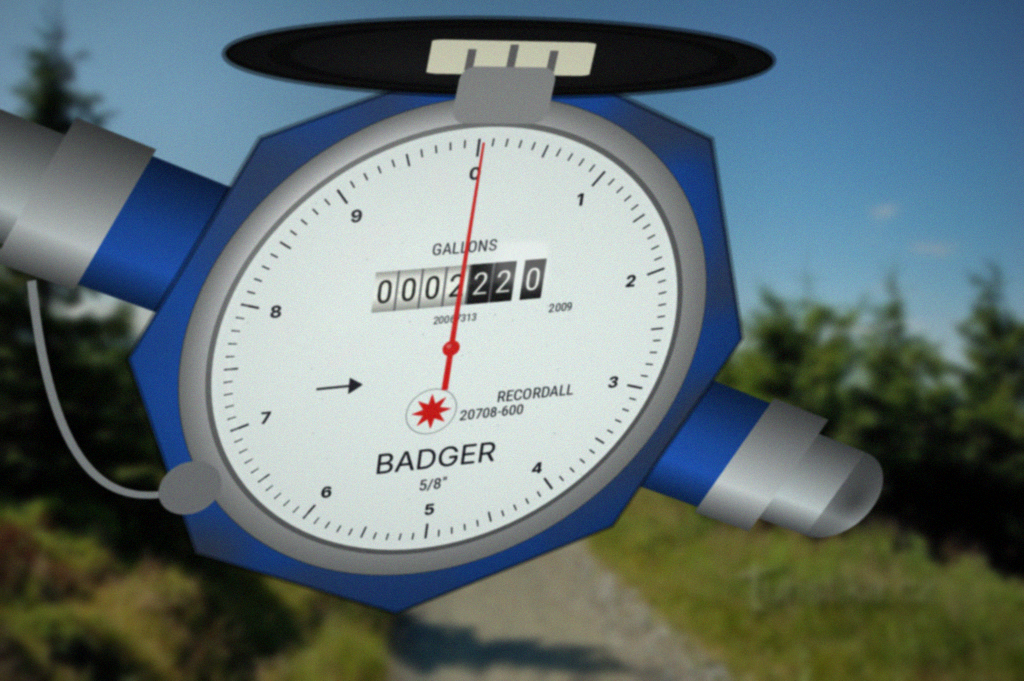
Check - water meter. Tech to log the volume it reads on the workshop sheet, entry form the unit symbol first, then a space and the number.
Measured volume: gal 2220.0
